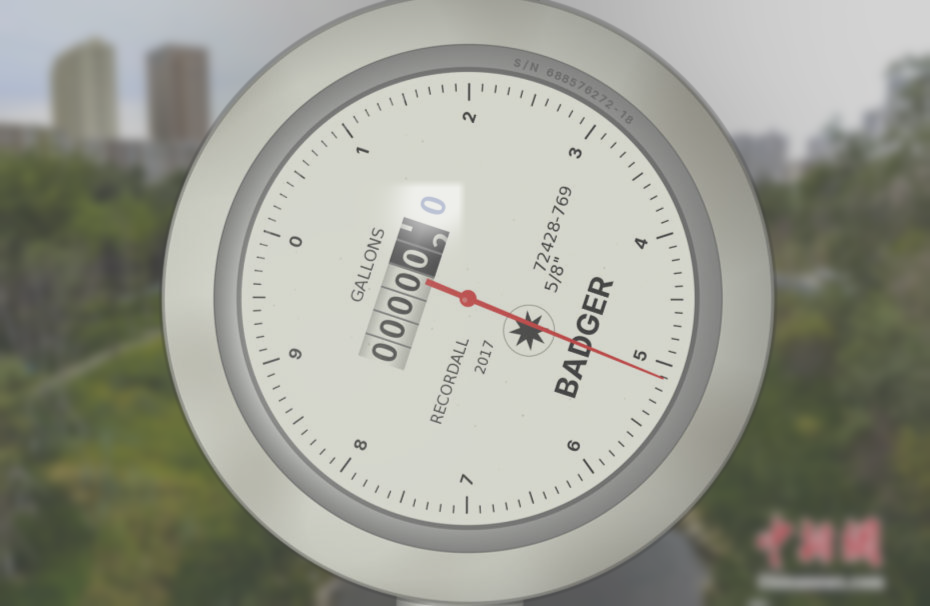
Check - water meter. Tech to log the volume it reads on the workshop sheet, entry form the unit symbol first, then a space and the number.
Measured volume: gal 15.1
